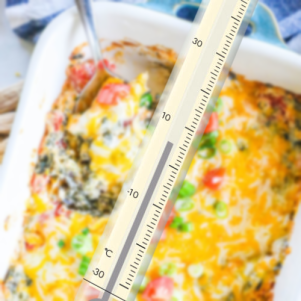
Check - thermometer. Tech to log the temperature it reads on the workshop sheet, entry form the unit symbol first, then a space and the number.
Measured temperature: °C 5
